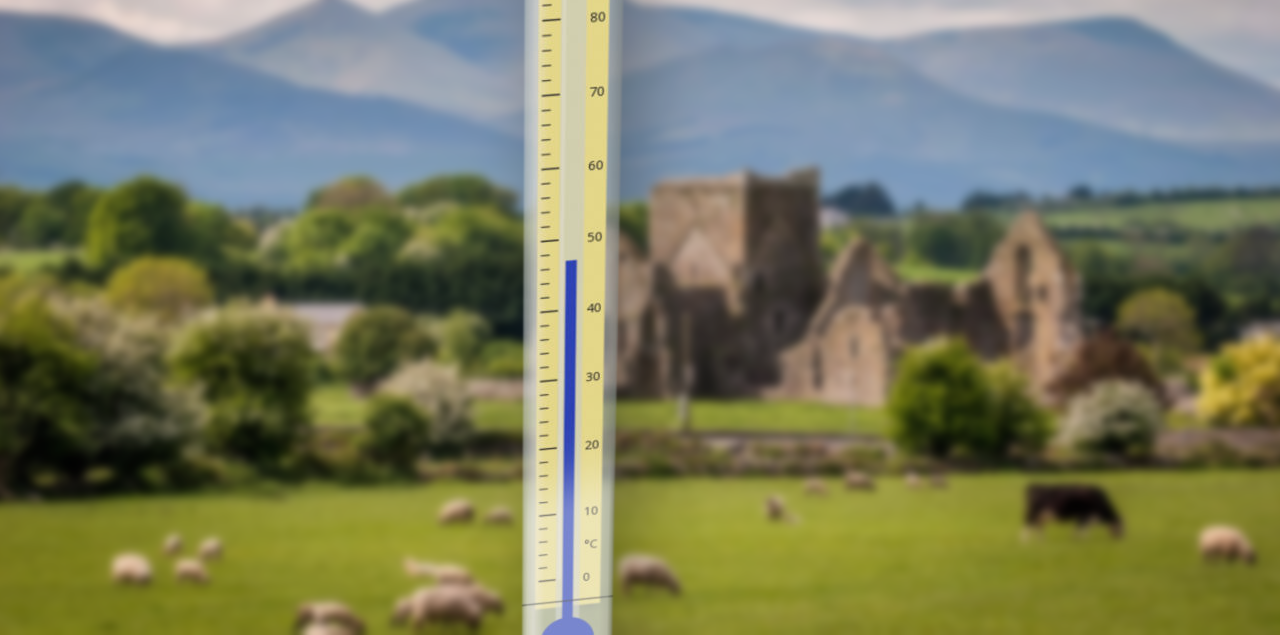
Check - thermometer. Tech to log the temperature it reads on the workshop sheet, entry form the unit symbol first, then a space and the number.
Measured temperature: °C 47
